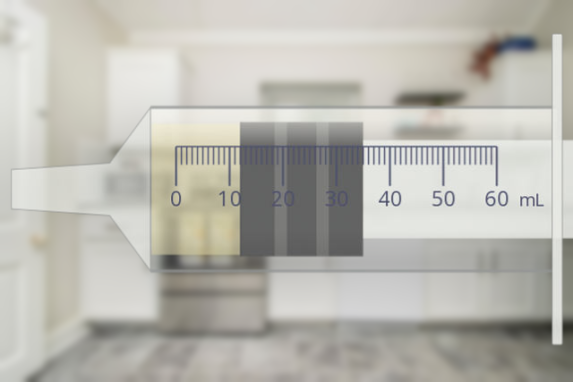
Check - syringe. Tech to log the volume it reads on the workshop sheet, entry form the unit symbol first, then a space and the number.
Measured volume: mL 12
